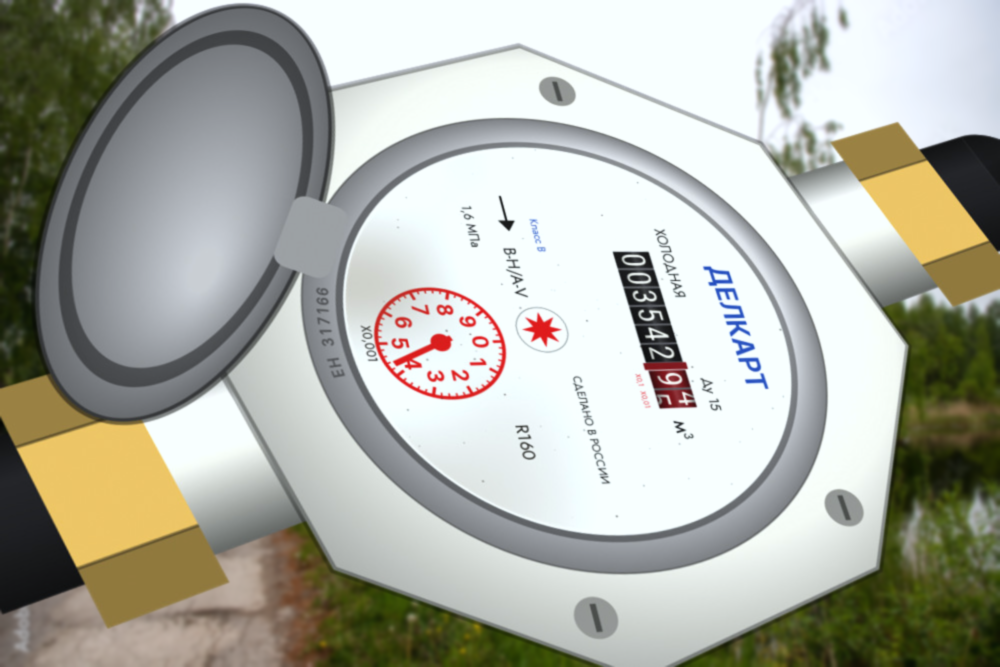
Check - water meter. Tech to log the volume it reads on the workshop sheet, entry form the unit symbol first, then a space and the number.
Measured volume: m³ 3542.944
